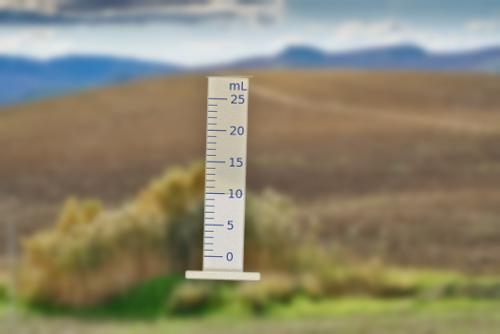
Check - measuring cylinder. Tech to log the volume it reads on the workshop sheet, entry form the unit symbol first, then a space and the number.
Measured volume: mL 10
